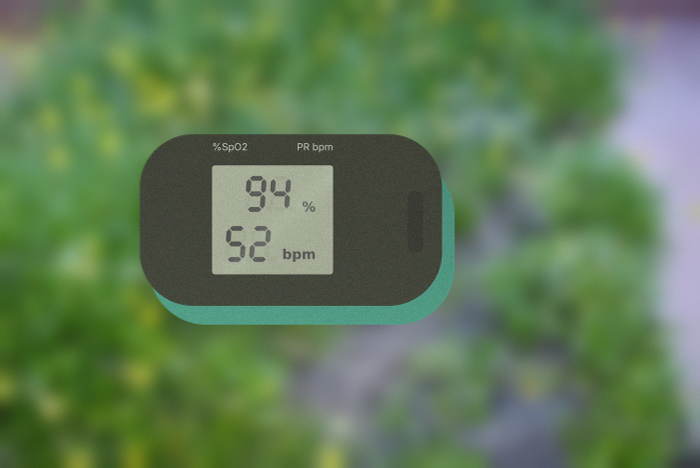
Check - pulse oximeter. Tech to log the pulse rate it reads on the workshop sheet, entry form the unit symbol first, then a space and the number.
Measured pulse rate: bpm 52
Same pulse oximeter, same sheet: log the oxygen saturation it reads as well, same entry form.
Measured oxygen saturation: % 94
